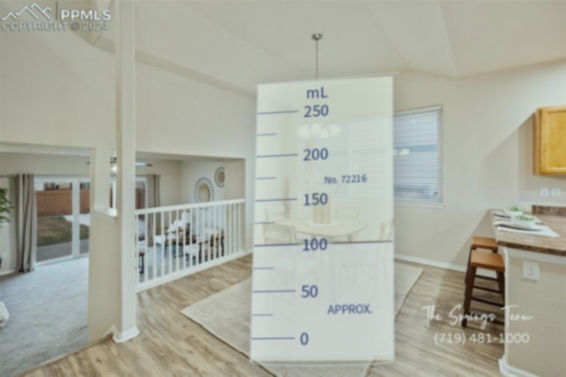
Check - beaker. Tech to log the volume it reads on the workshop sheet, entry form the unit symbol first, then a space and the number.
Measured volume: mL 100
